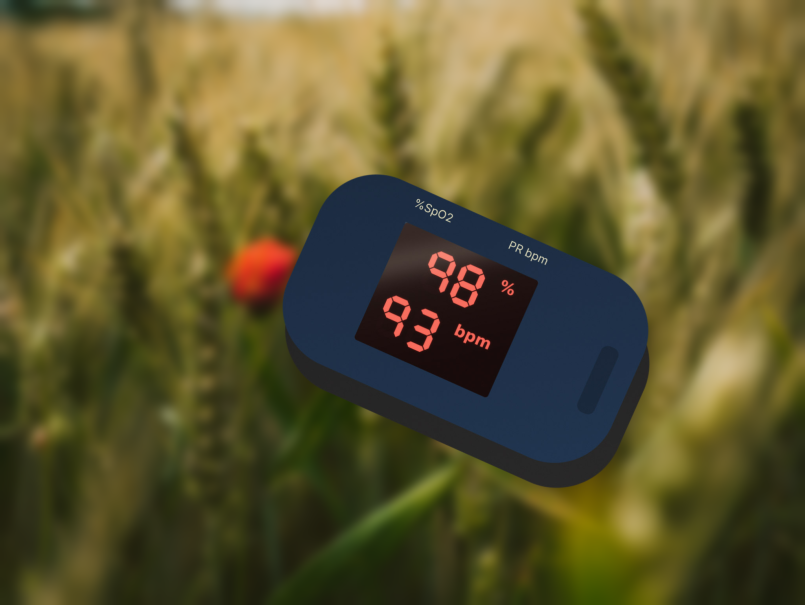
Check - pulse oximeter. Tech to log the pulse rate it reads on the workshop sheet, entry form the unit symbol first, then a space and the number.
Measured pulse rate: bpm 93
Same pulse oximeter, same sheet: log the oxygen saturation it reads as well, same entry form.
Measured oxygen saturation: % 98
